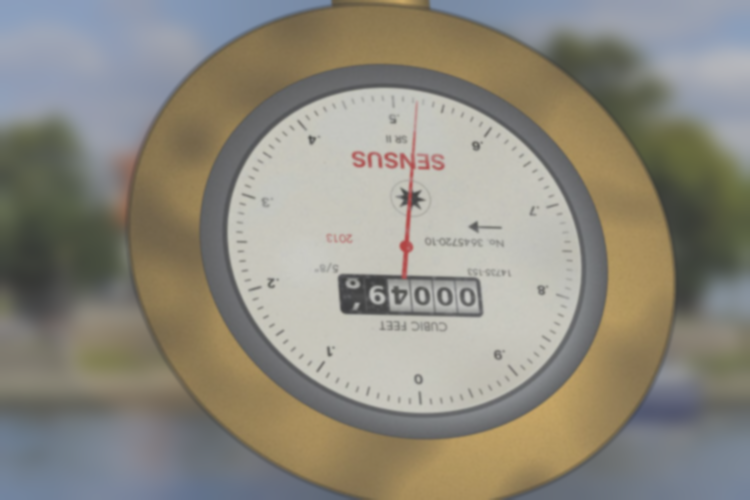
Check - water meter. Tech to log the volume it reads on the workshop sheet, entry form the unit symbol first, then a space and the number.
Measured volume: ft³ 497.52
